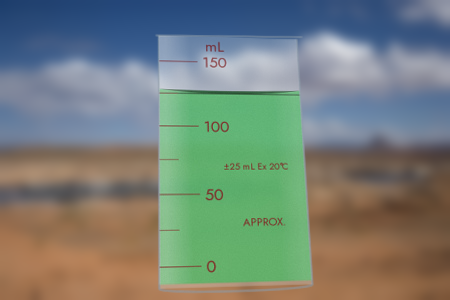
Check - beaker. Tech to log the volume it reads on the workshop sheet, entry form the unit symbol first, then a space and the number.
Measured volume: mL 125
